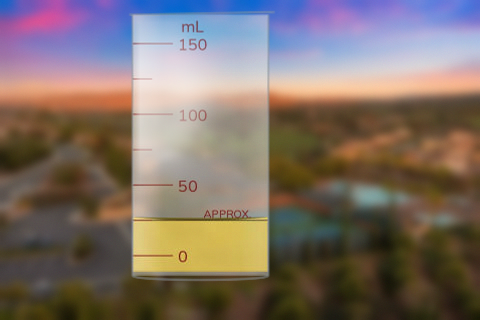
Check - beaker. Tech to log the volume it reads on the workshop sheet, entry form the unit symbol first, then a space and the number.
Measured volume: mL 25
